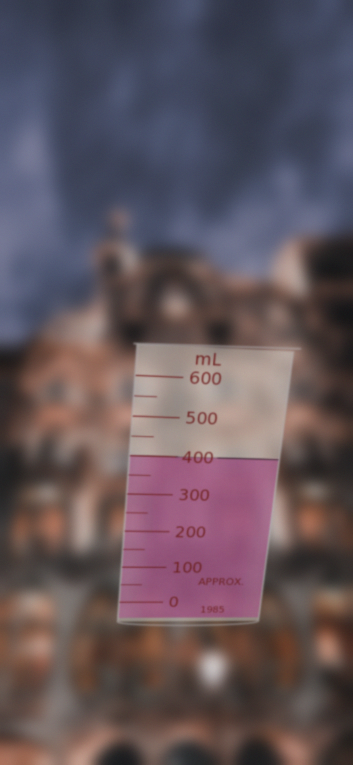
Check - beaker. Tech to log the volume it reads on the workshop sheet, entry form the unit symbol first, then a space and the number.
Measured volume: mL 400
